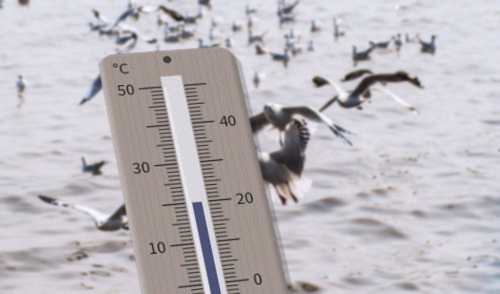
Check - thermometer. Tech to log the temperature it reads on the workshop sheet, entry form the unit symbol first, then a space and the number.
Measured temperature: °C 20
